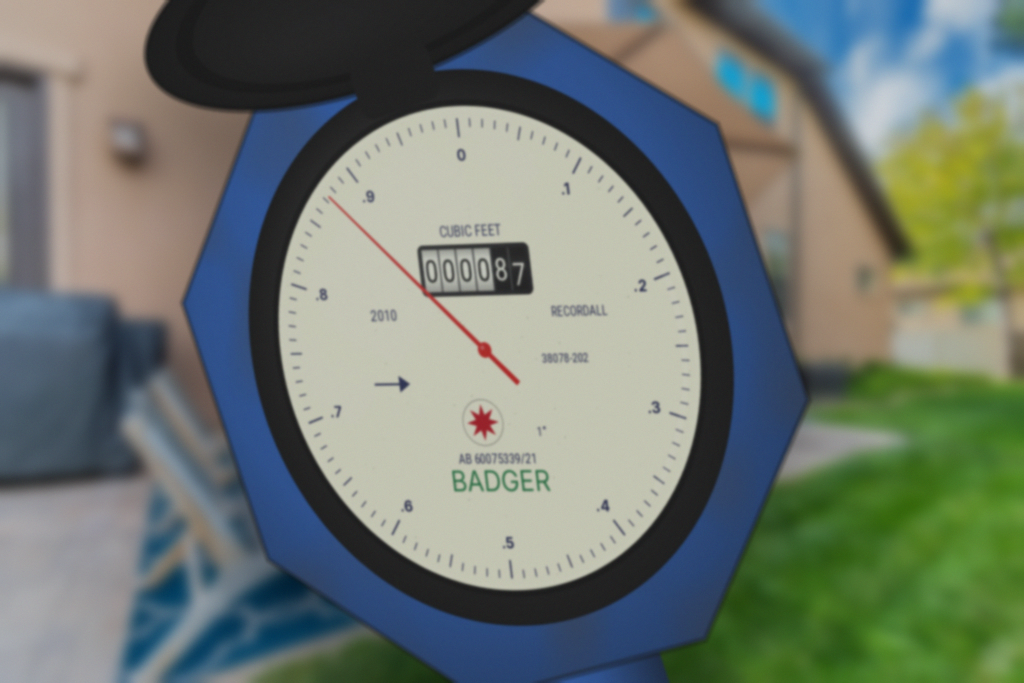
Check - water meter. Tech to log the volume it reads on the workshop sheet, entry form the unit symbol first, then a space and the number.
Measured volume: ft³ 86.87
